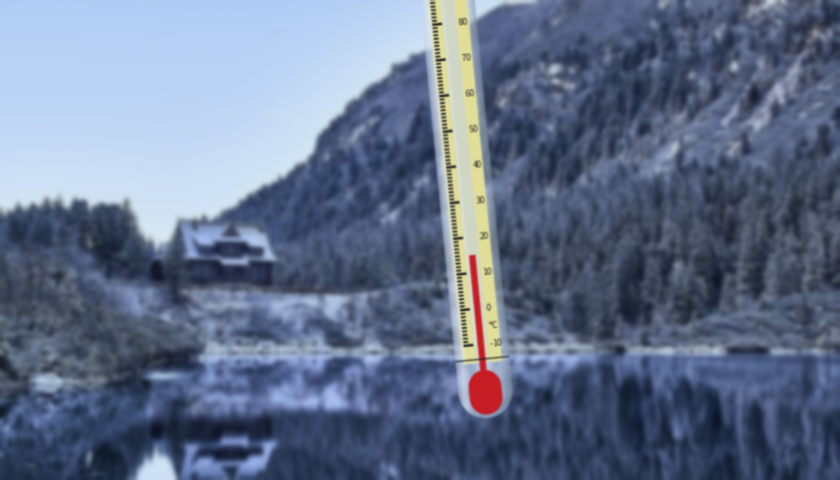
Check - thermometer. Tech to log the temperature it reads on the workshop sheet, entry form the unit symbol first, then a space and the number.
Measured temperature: °C 15
